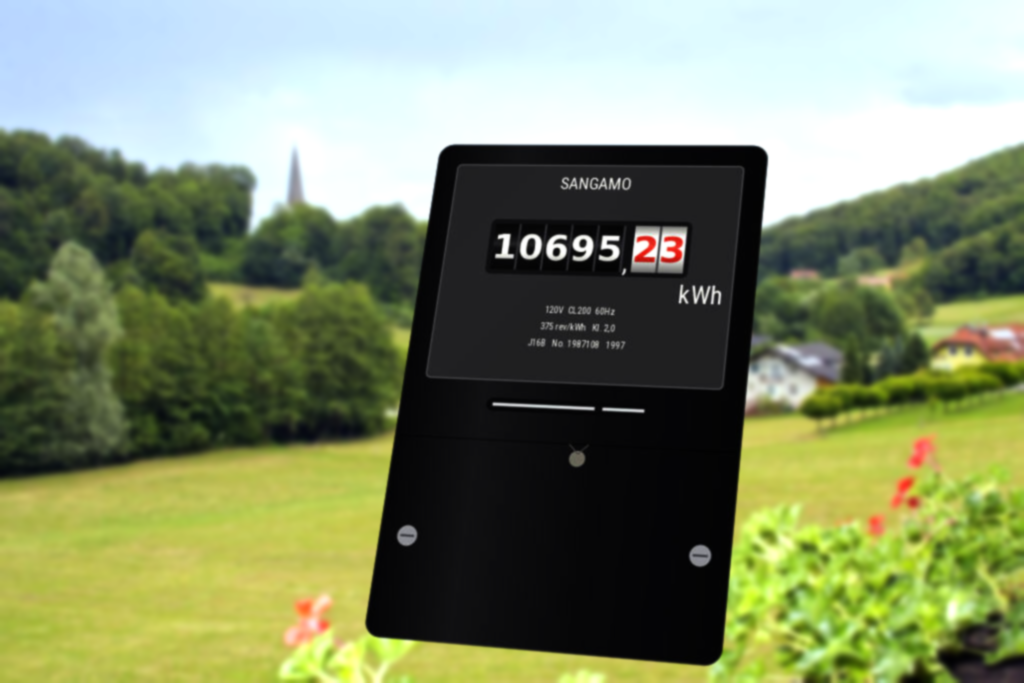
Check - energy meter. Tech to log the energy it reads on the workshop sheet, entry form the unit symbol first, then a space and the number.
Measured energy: kWh 10695.23
